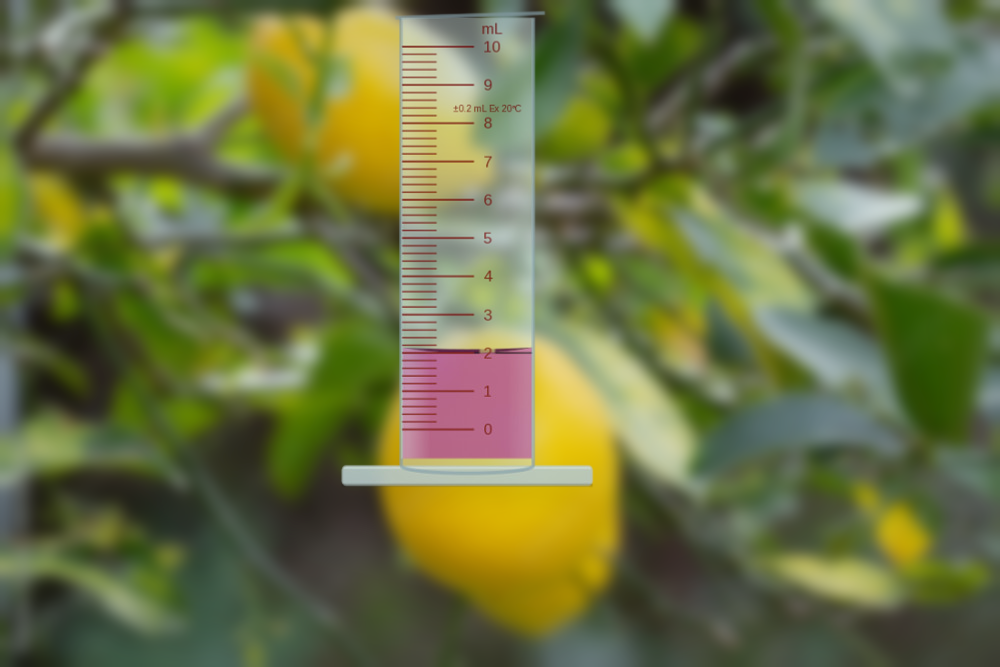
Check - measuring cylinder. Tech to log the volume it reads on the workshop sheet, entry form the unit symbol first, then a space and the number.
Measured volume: mL 2
